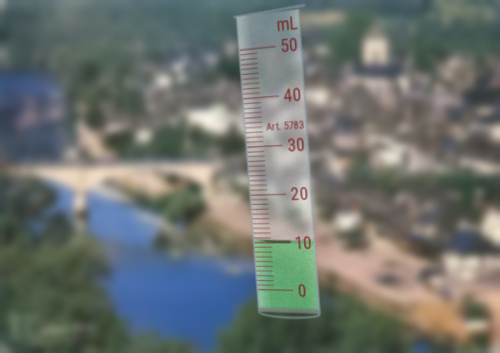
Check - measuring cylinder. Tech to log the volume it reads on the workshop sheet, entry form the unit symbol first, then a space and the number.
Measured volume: mL 10
